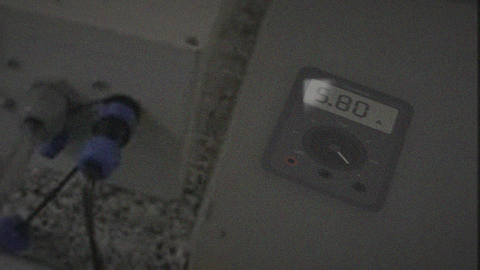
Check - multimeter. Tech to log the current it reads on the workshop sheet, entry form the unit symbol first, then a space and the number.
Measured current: A 5.80
